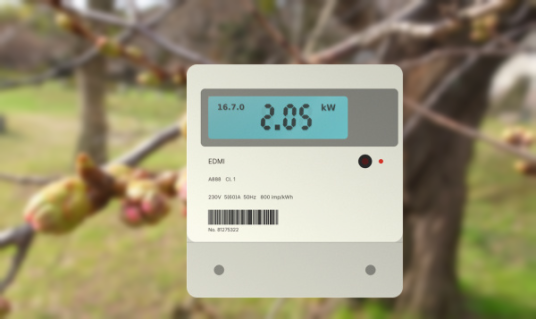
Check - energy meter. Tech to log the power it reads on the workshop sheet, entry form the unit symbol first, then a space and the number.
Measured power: kW 2.05
